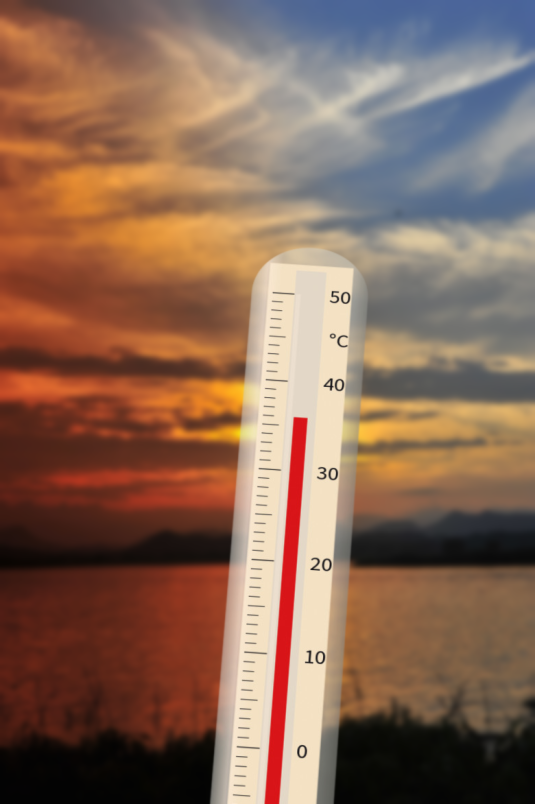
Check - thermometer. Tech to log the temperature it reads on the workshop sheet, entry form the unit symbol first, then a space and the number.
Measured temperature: °C 36
